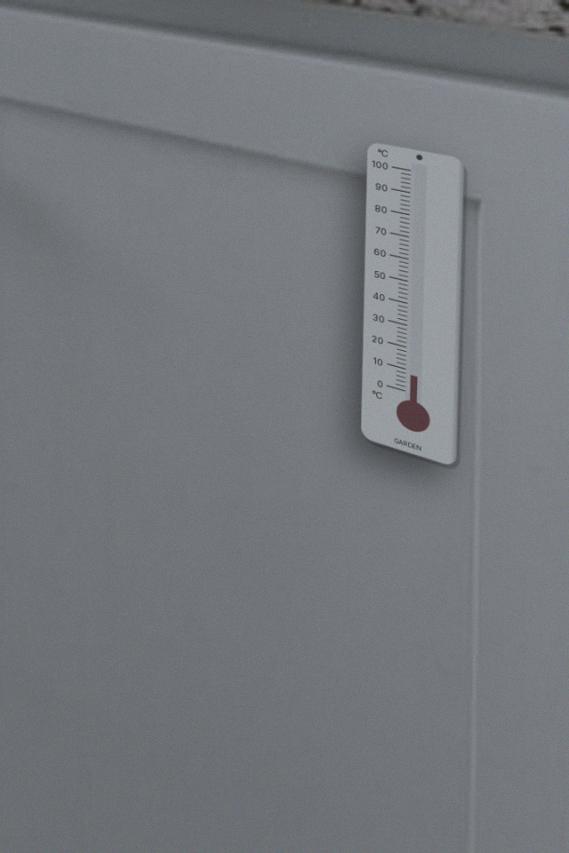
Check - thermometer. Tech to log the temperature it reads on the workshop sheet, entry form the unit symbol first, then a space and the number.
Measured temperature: °C 8
